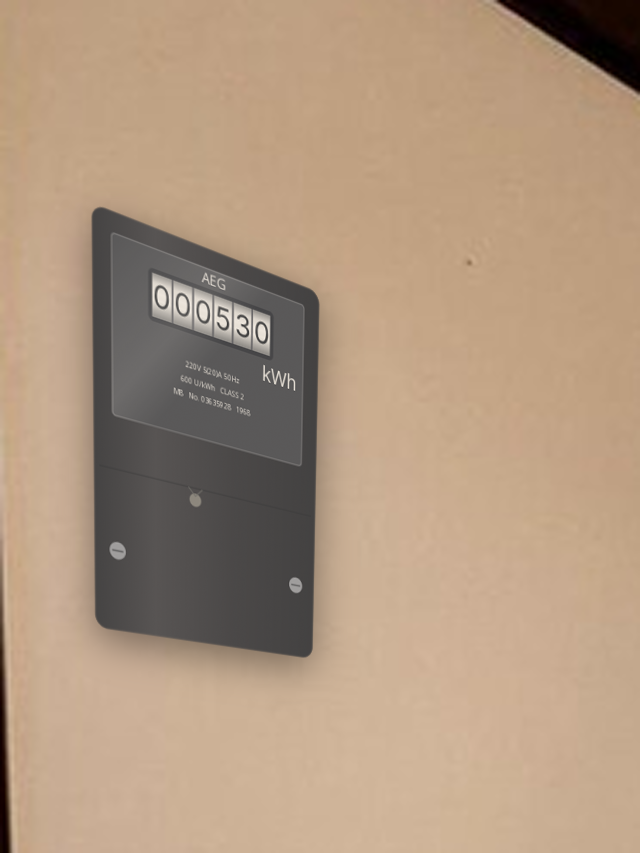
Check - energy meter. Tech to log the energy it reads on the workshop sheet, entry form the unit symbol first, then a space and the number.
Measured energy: kWh 530
